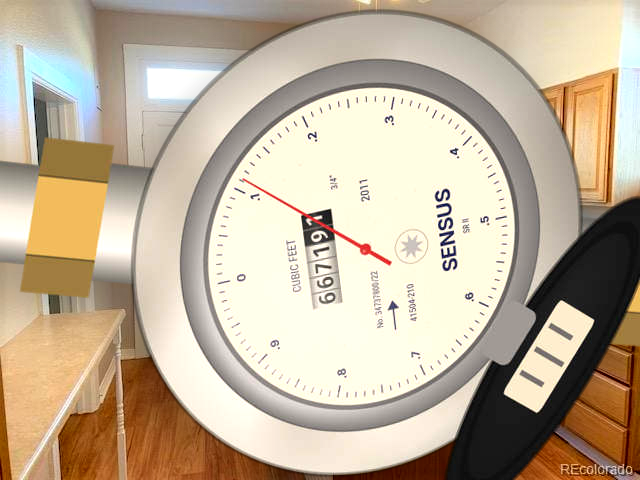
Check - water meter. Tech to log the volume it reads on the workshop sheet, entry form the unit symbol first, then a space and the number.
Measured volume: ft³ 667191.11
